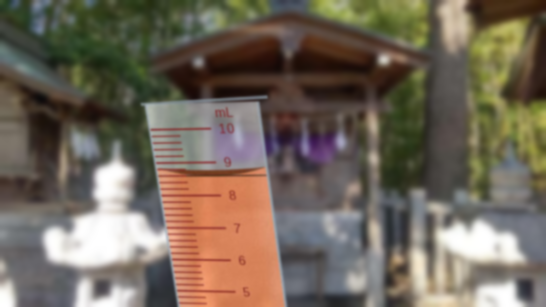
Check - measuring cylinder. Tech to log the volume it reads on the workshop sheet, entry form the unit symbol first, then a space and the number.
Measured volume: mL 8.6
